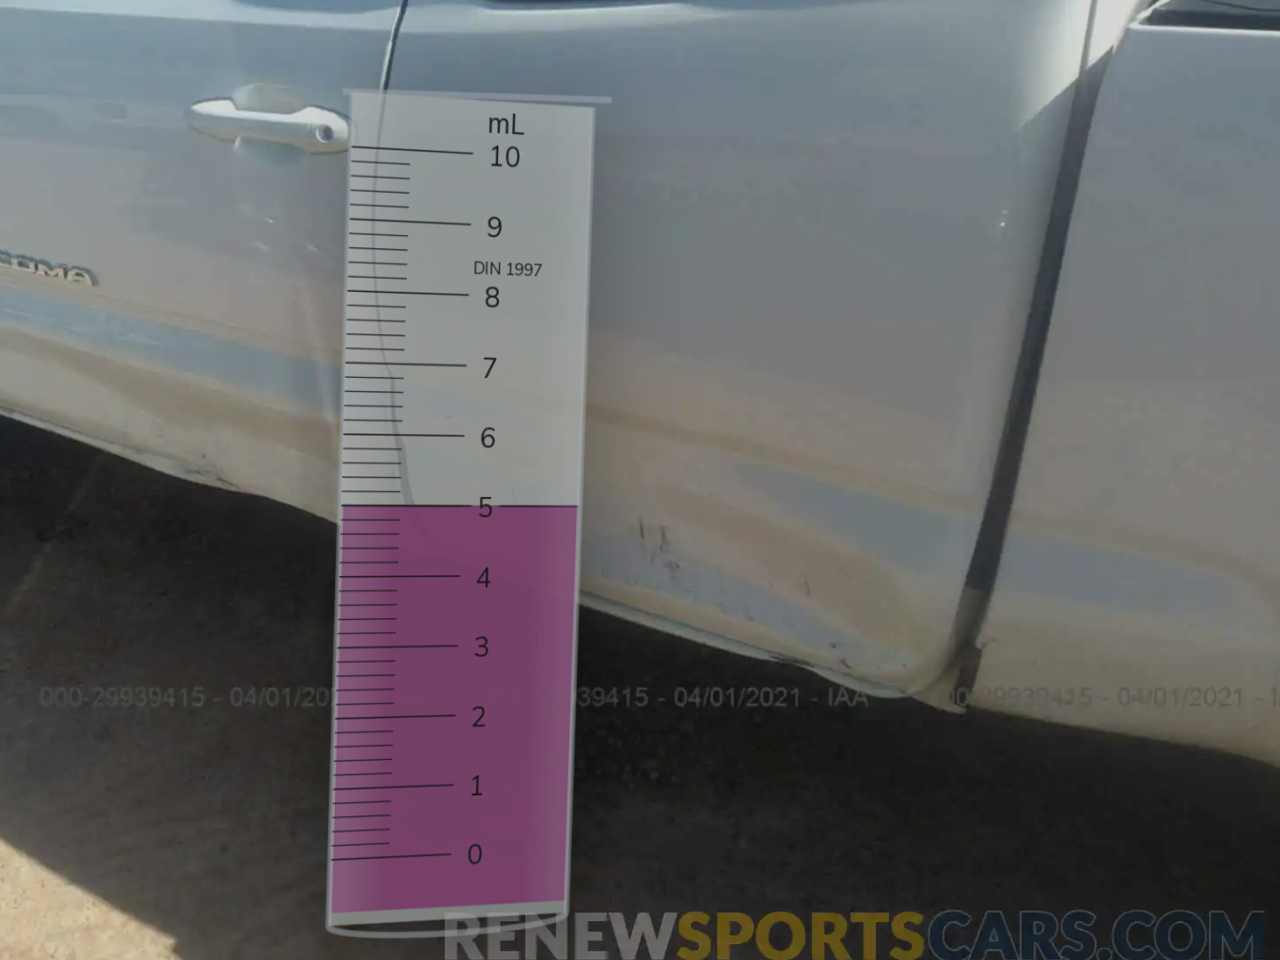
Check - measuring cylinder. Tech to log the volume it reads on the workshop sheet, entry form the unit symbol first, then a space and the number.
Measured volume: mL 5
